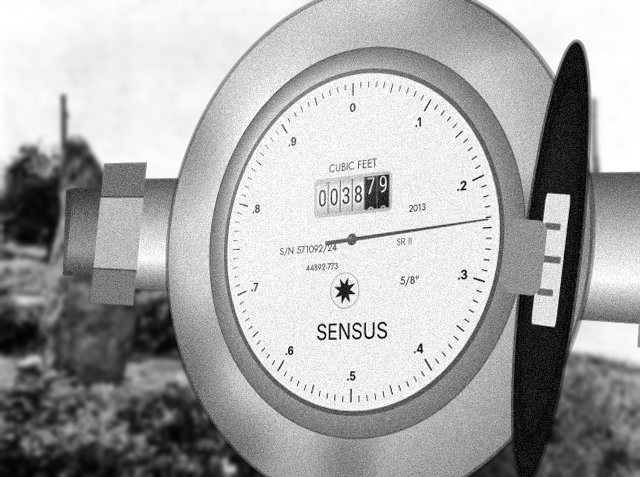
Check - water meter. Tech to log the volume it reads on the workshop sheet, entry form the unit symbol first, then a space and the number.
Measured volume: ft³ 3879.24
